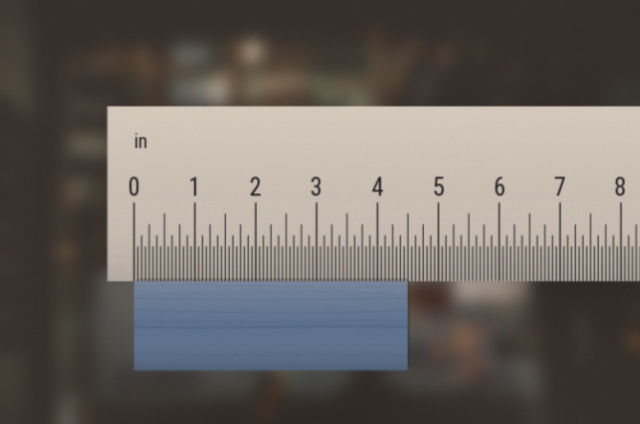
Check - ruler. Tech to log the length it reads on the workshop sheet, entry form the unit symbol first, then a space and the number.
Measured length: in 4.5
